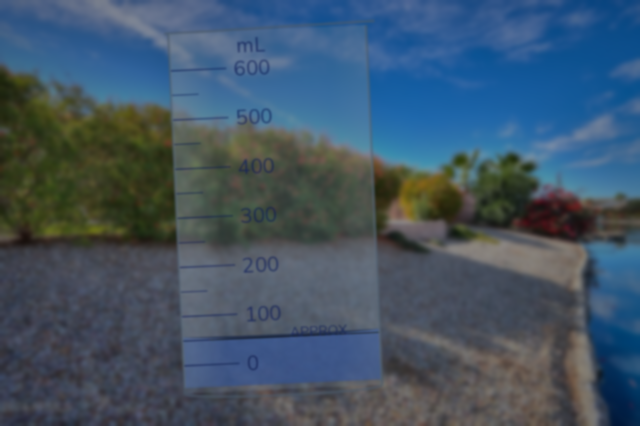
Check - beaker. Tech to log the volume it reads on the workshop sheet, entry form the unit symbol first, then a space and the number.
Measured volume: mL 50
